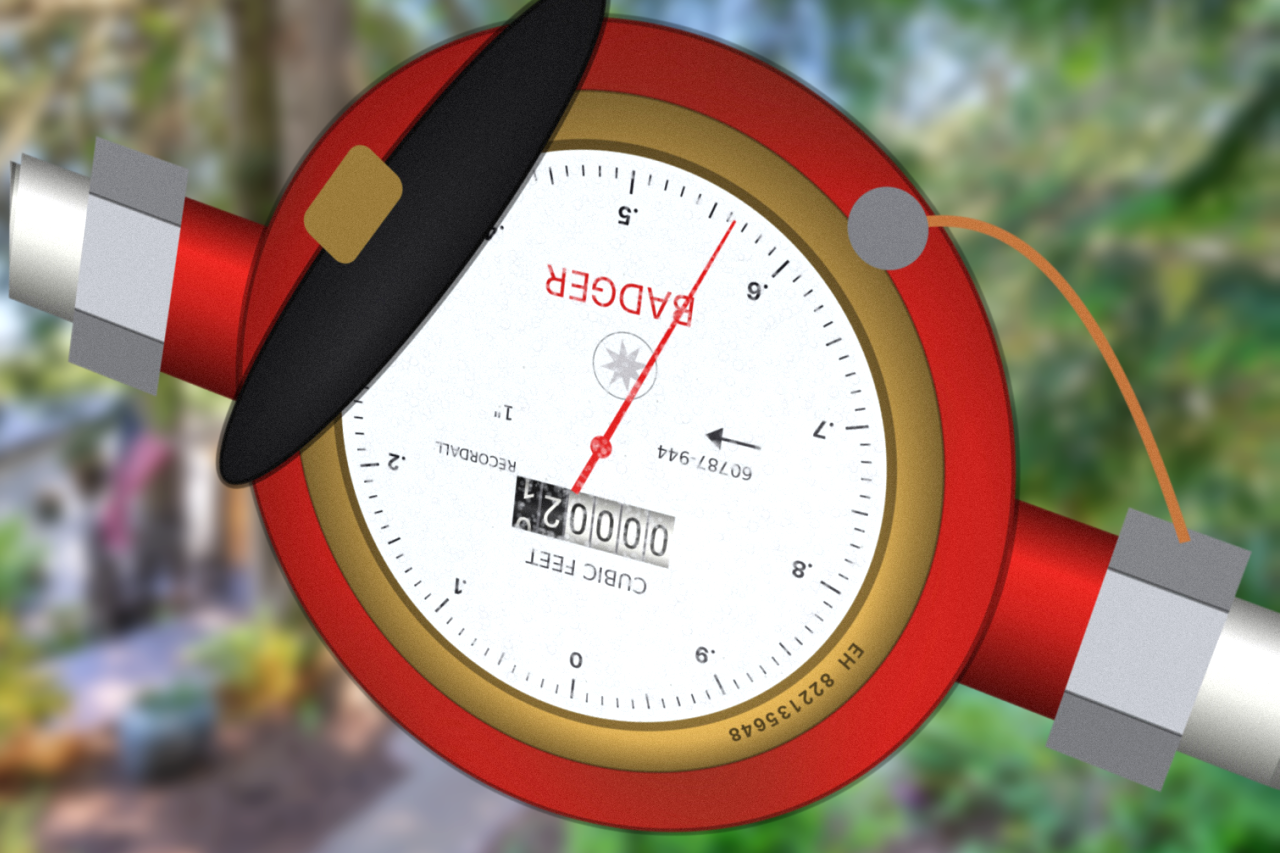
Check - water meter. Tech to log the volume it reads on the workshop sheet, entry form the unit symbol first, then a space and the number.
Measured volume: ft³ 20.56
